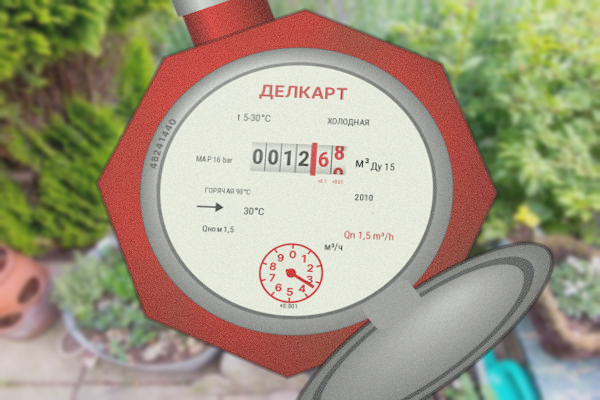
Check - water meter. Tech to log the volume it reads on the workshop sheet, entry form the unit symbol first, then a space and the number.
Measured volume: m³ 12.683
